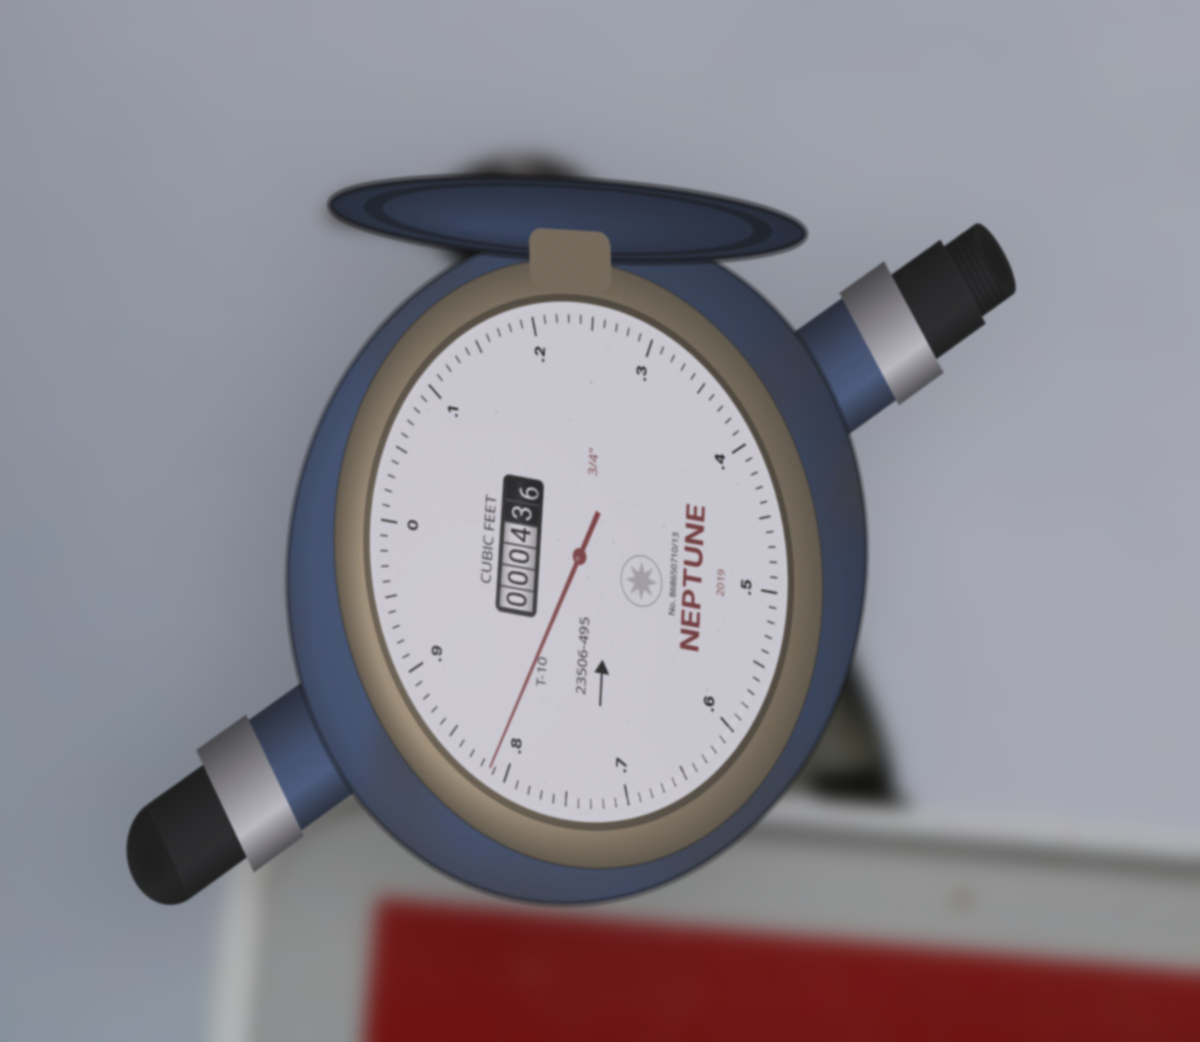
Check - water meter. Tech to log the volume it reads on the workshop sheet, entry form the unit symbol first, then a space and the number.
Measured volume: ft³ 435.81
